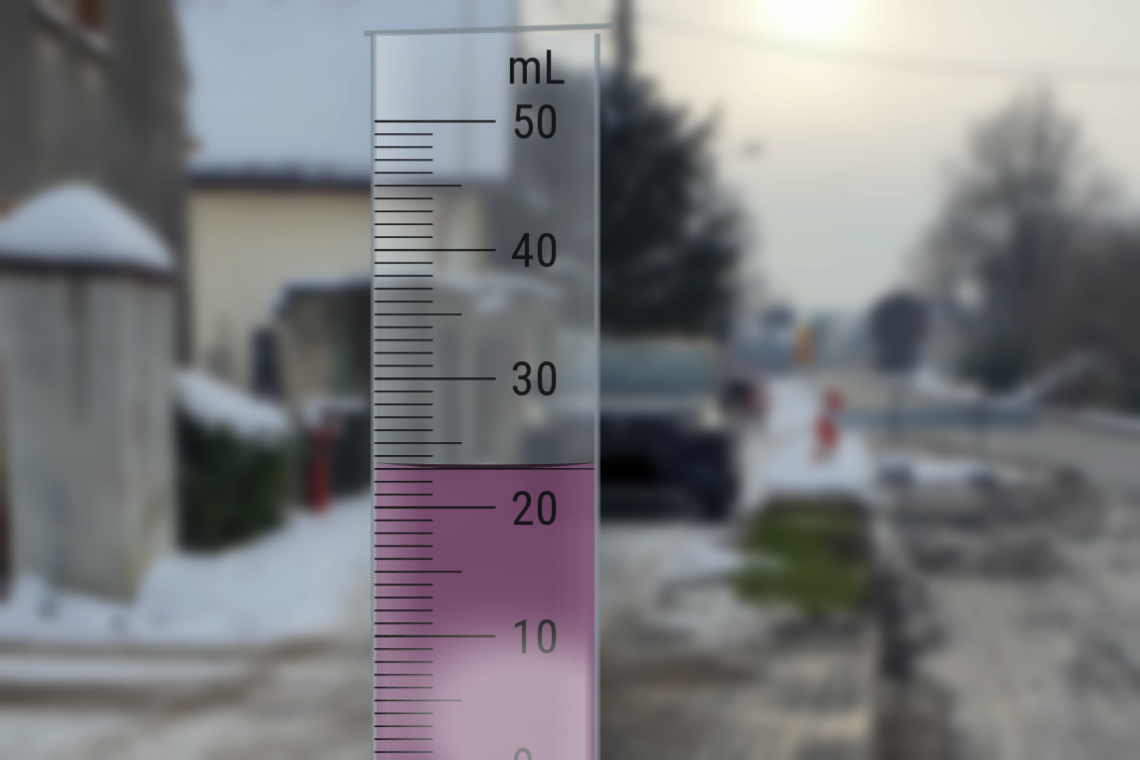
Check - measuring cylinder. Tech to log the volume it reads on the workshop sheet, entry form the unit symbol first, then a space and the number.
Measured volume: mL 23
